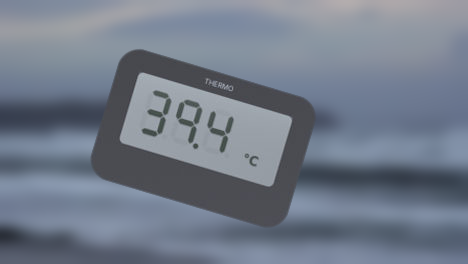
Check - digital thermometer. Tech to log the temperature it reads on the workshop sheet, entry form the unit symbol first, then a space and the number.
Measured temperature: °C 39.4
